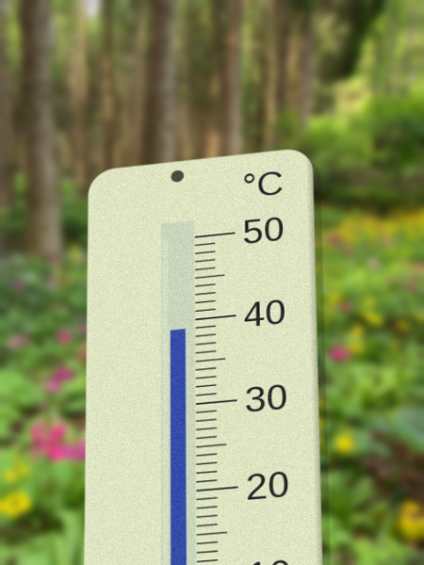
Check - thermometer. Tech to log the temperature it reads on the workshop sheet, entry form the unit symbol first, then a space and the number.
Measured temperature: °C 39
